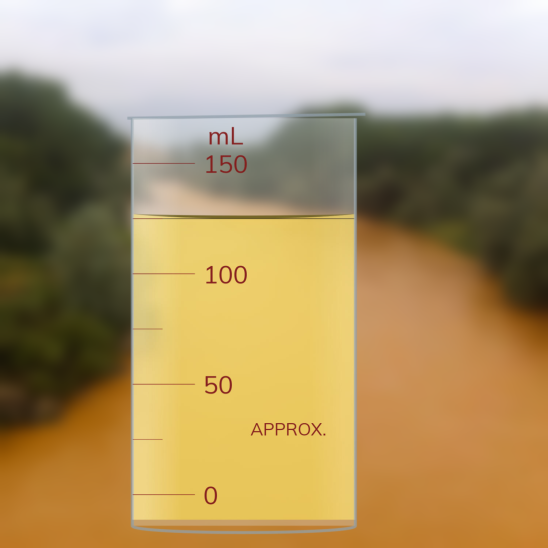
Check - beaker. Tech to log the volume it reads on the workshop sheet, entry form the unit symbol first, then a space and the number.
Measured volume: mL 125
